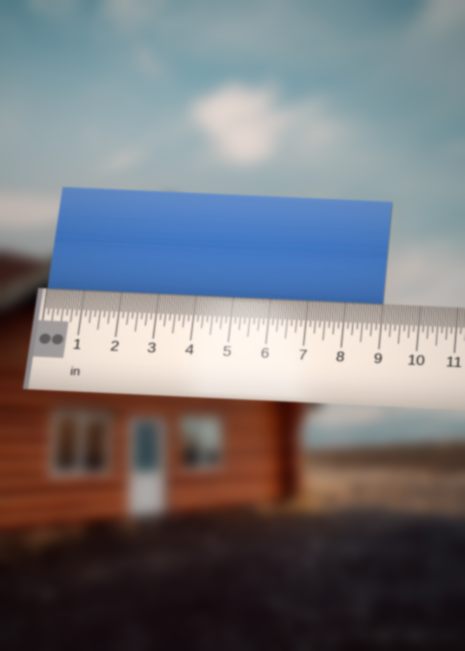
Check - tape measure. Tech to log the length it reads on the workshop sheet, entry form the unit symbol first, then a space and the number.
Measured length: in 9
